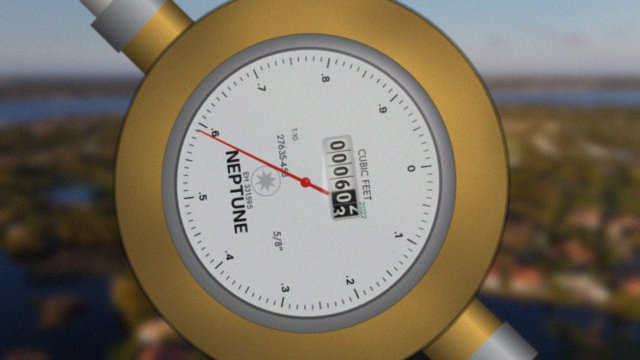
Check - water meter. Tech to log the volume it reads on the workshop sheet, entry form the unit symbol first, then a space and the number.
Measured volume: ft³ 602.59
